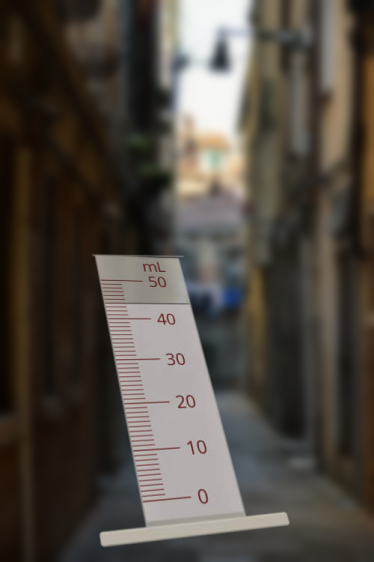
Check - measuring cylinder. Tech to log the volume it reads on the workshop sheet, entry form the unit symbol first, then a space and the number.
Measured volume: mL 44
